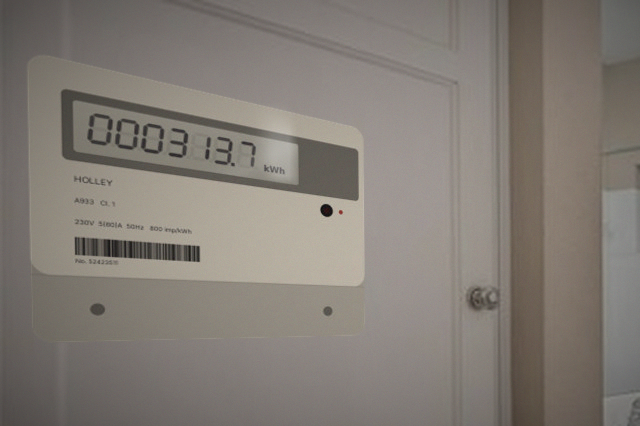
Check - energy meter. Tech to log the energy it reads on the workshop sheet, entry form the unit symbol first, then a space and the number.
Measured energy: kWh 313.7
